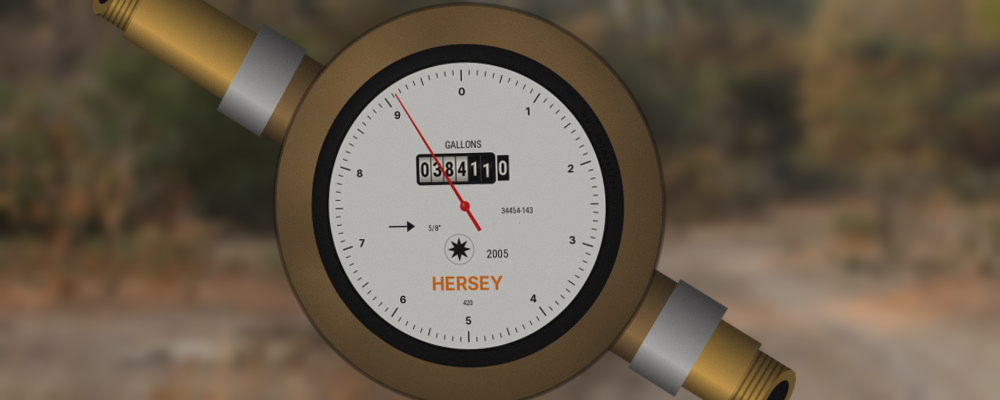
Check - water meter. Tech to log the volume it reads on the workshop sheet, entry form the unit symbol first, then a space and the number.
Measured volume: gal 384109.1
